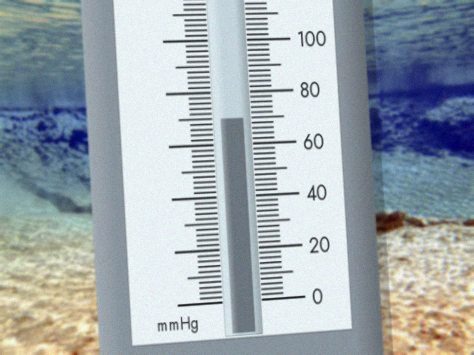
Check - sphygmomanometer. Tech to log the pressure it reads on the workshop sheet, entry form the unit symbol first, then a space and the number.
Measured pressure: mmHg 70
